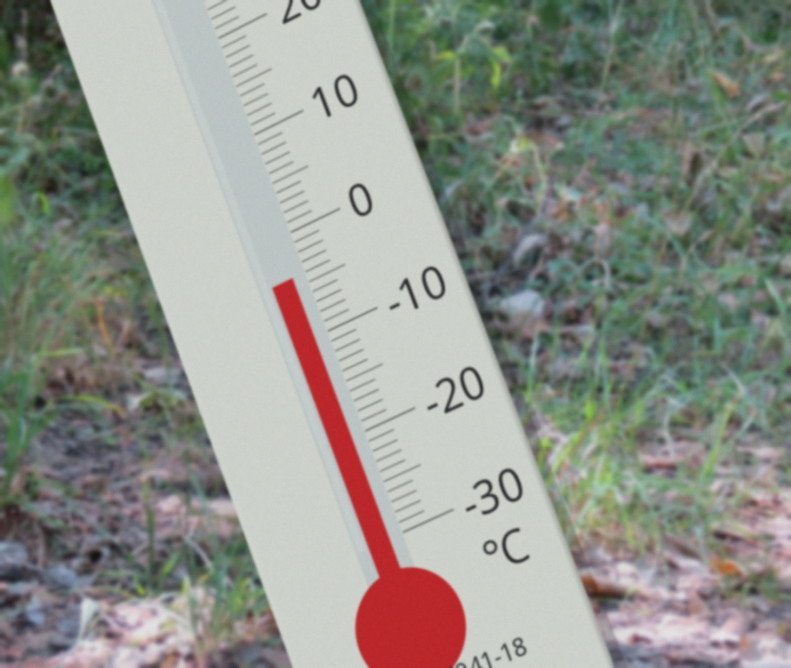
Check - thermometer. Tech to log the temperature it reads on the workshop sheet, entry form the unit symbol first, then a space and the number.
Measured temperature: °C -4
